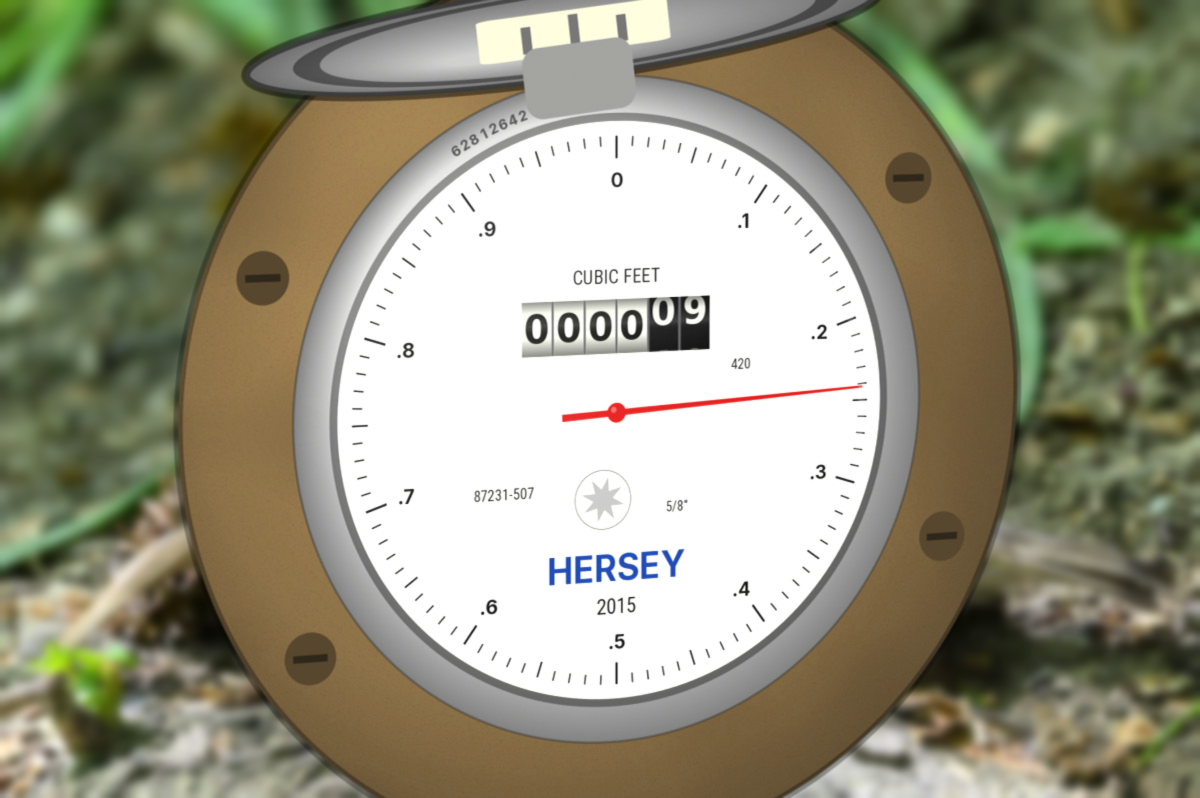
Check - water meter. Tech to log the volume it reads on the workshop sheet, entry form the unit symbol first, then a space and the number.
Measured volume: ft³ 9.24
